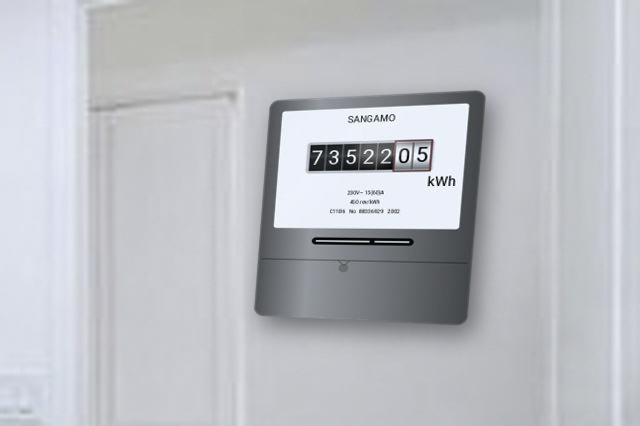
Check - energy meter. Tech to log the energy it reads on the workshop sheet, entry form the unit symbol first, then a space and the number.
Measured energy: kWh 73522.05
